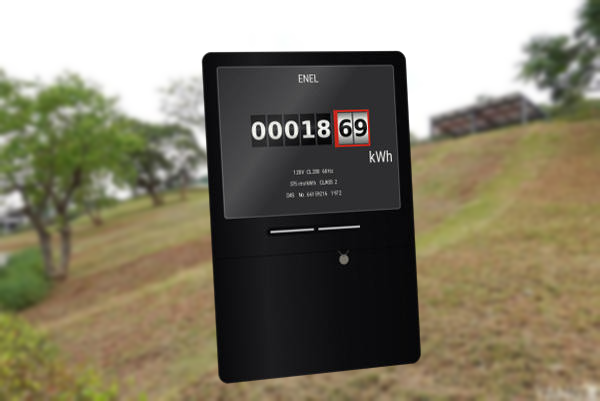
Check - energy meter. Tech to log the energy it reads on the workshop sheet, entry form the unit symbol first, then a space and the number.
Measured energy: kWh 18.69
